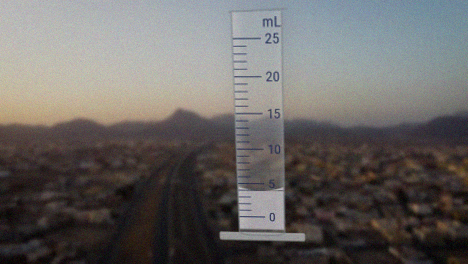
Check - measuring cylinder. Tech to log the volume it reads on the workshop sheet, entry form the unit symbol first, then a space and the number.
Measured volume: mL 4
